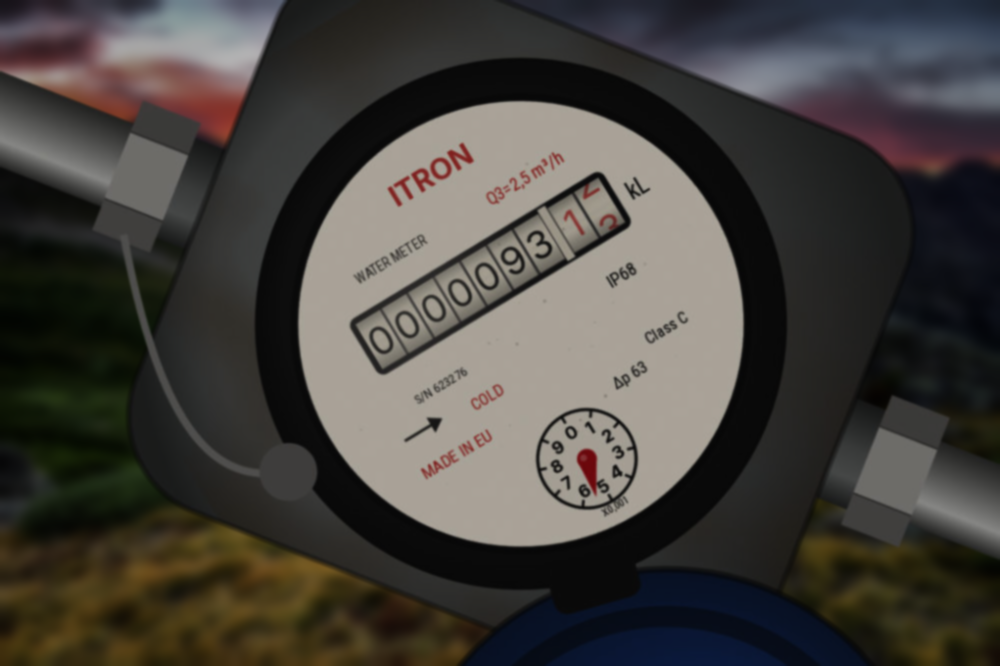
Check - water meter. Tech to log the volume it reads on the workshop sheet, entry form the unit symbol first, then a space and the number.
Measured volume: kL 93.125
